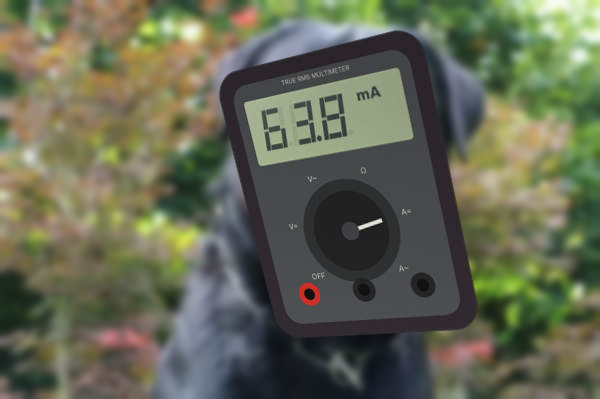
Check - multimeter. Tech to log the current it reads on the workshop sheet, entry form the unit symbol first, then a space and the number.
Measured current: mA 63.8
